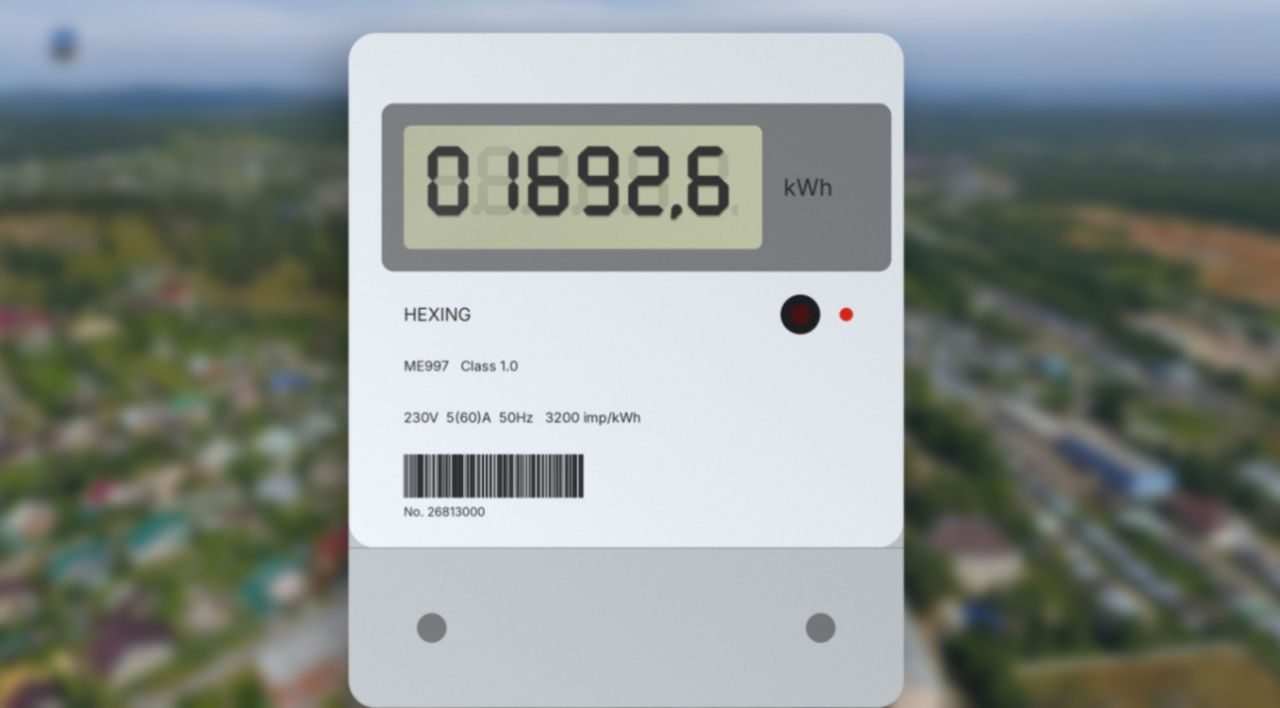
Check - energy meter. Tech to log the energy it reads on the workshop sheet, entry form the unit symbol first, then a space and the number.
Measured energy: kWh 1692.6
